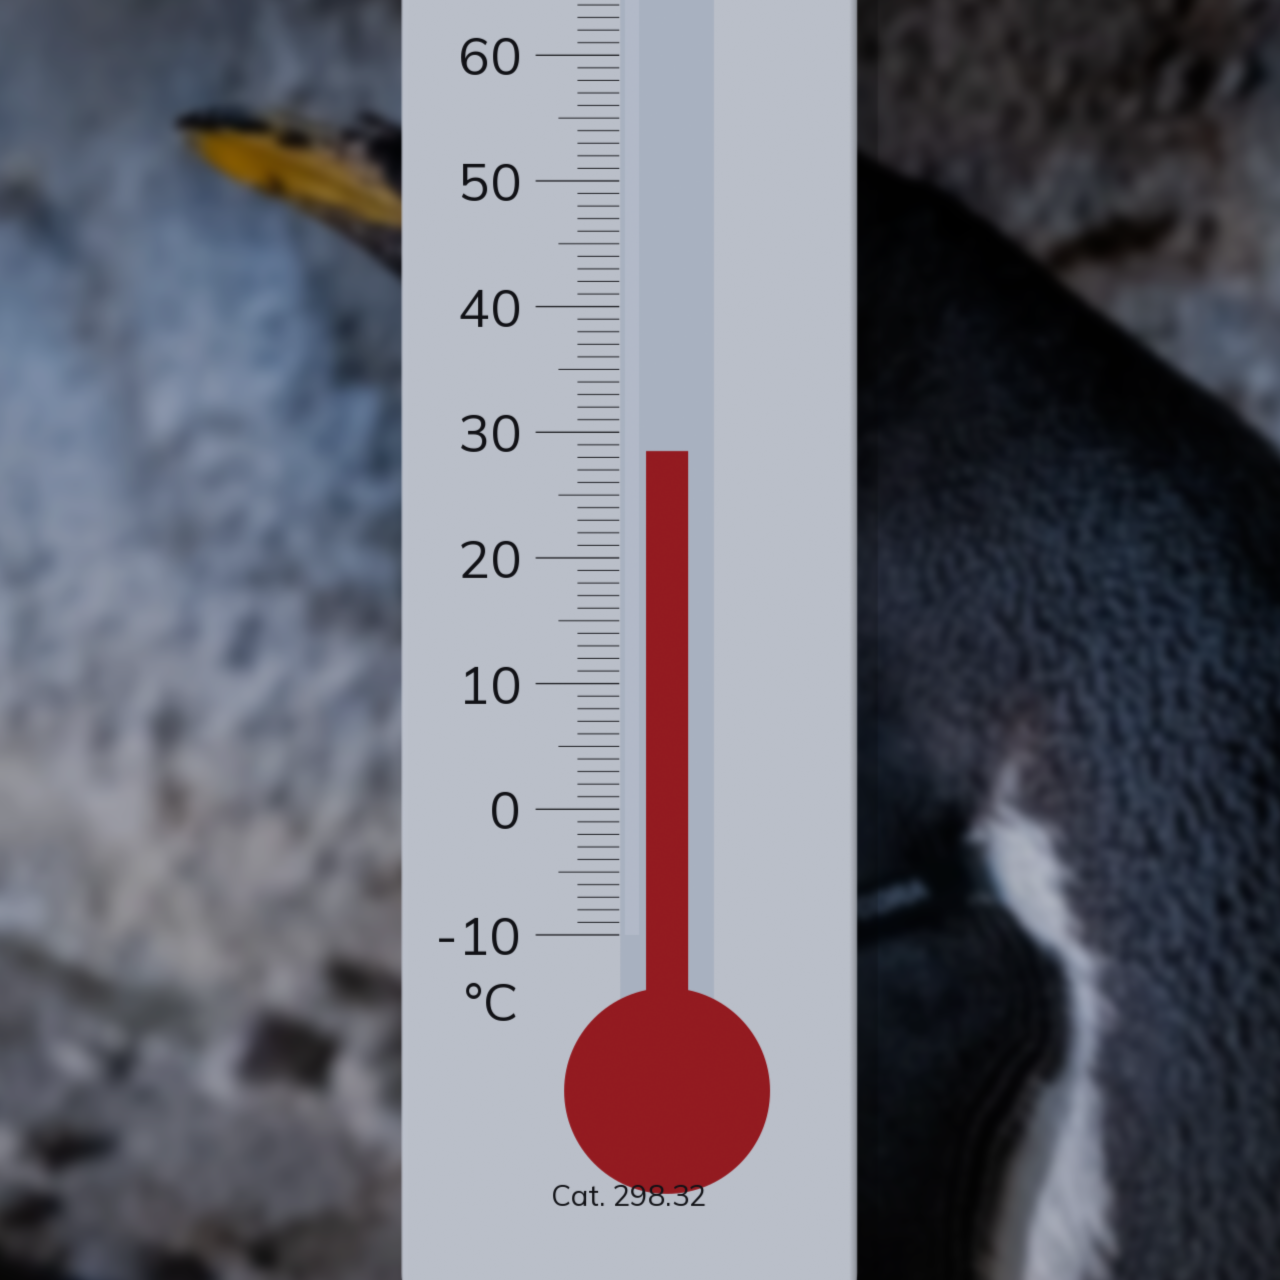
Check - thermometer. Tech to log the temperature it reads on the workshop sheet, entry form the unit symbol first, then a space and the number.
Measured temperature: °C 28.5
